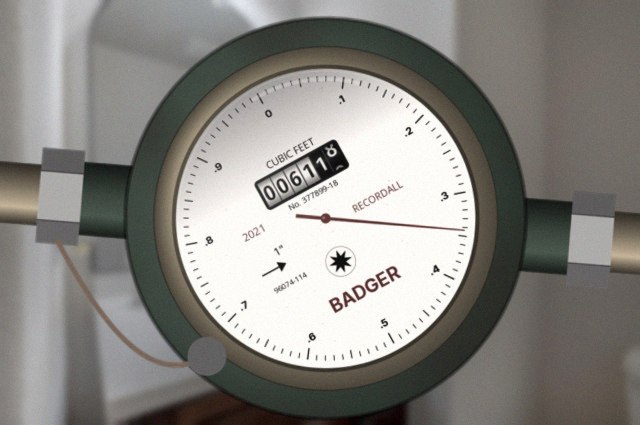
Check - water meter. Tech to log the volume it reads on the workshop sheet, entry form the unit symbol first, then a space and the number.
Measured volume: ft³ 6118.34
